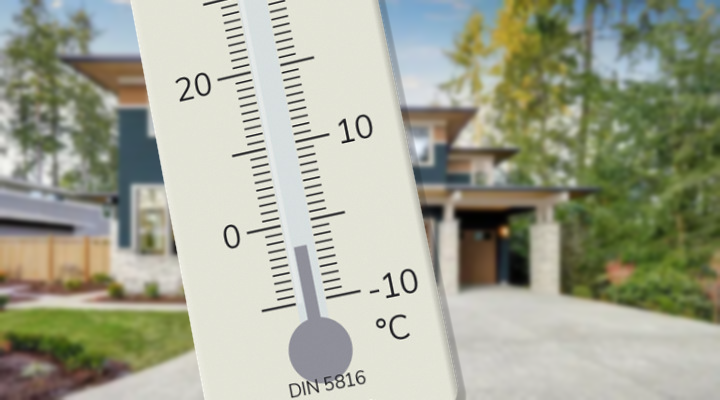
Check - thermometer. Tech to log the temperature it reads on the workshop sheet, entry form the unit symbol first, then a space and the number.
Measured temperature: °C -3
